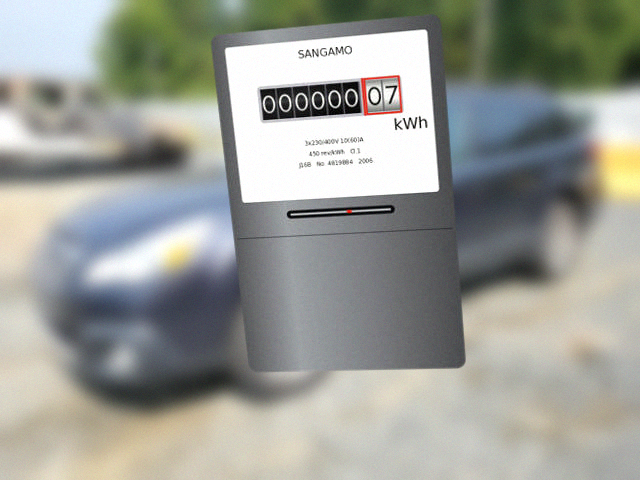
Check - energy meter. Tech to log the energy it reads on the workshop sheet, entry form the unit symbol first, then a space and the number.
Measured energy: kWh 0.07
